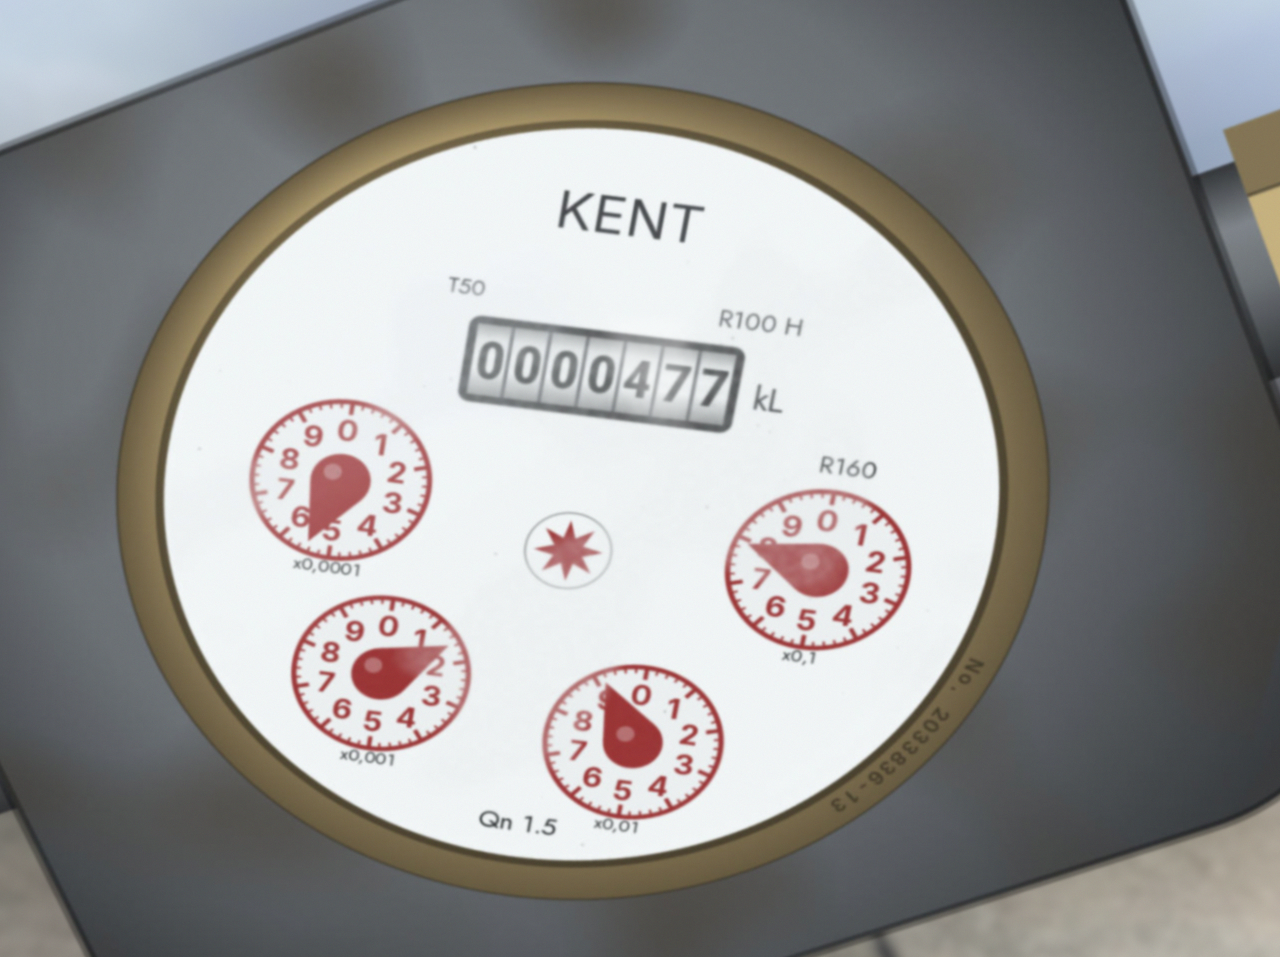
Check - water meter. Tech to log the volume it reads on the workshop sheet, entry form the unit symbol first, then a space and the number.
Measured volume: kL 477.7915
